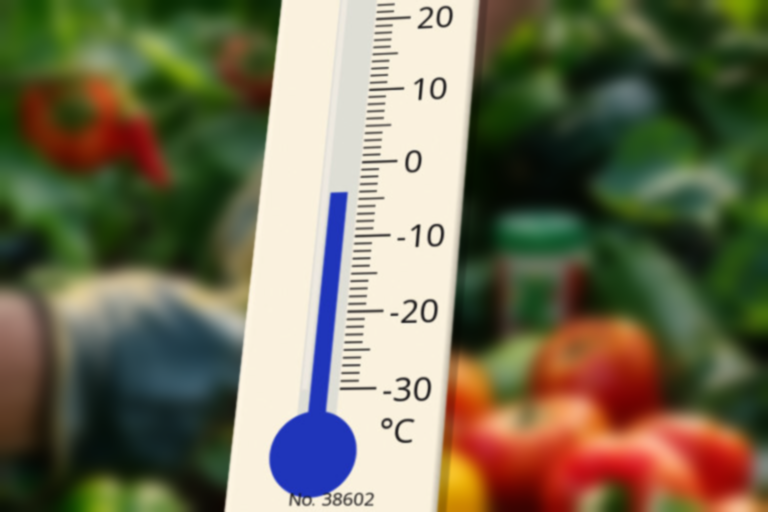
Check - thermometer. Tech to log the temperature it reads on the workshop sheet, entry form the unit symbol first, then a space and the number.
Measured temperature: °C -4
